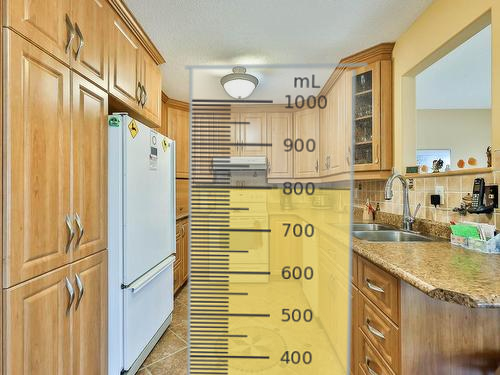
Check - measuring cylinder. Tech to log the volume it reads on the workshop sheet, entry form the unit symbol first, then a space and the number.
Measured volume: mL 800
